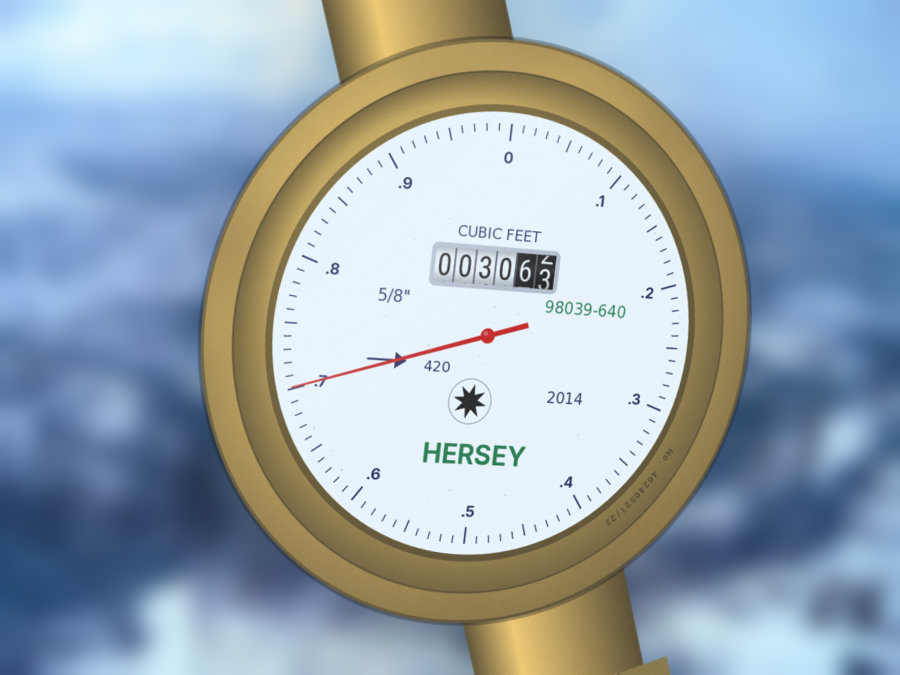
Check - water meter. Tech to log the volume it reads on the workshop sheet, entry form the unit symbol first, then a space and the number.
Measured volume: ft³ 3062.70
